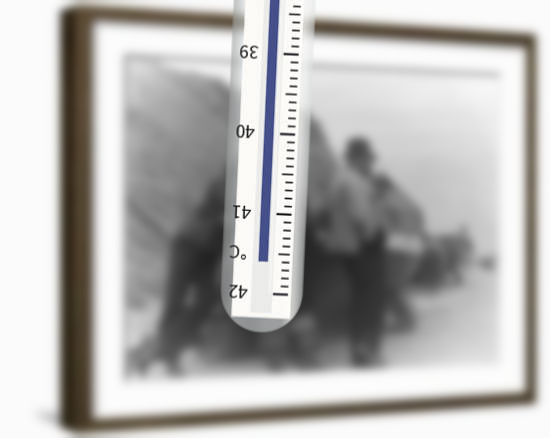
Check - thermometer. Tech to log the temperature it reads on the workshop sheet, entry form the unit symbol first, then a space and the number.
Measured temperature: °C 41.6
